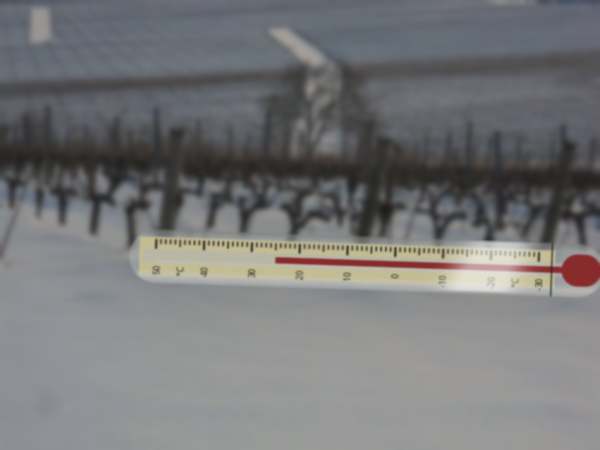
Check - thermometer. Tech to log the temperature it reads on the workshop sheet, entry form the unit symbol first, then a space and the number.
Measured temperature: °C 25
